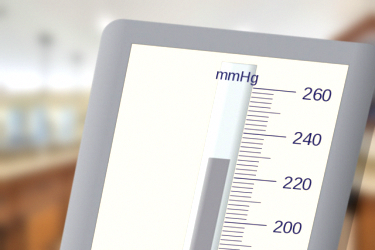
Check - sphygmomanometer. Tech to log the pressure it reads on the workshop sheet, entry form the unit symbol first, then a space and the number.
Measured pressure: mmHg 228
